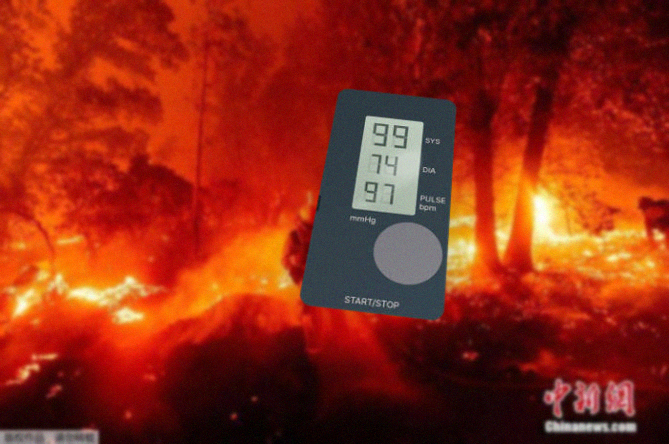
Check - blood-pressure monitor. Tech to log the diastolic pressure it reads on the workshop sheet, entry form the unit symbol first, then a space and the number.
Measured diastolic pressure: mmHg 74
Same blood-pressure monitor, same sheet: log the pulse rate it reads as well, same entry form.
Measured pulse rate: bpm 97
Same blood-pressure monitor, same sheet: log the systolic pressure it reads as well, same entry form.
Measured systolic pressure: mmHg 99
